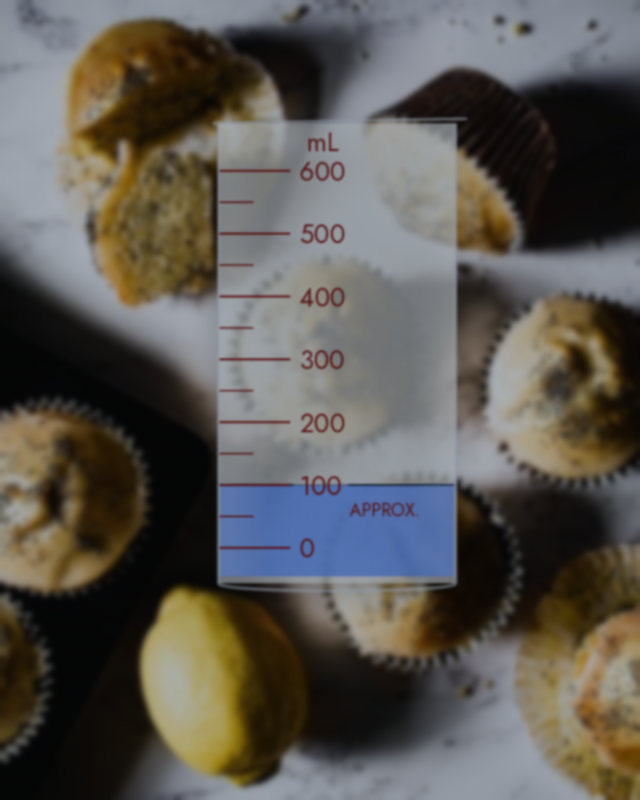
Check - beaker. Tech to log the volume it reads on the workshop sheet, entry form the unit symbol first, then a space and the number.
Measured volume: mL 100
